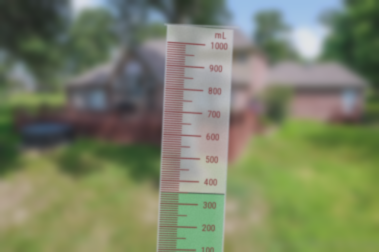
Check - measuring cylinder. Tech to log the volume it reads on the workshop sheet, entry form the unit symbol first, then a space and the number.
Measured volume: mL 350
